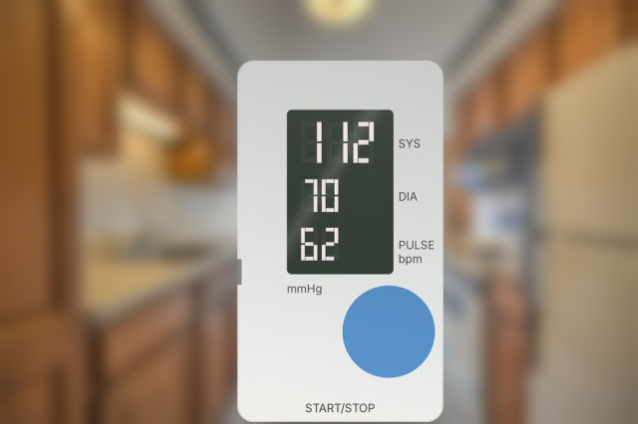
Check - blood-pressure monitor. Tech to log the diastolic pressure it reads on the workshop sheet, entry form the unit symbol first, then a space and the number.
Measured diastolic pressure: mmHg 70
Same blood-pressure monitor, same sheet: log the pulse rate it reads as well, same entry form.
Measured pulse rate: bpm 62
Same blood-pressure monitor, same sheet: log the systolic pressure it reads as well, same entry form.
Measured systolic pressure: mmHg 112
